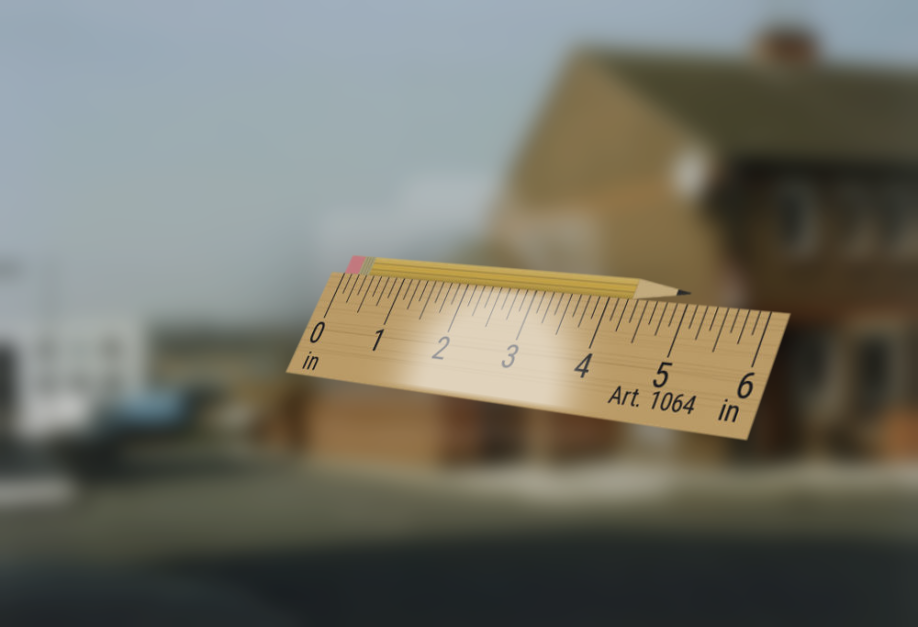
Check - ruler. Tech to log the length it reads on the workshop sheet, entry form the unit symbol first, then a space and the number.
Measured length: in 5
